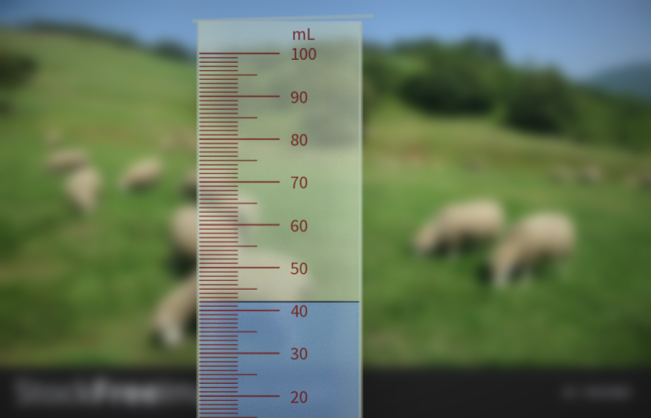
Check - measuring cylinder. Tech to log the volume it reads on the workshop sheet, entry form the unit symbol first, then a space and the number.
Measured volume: mL 42
